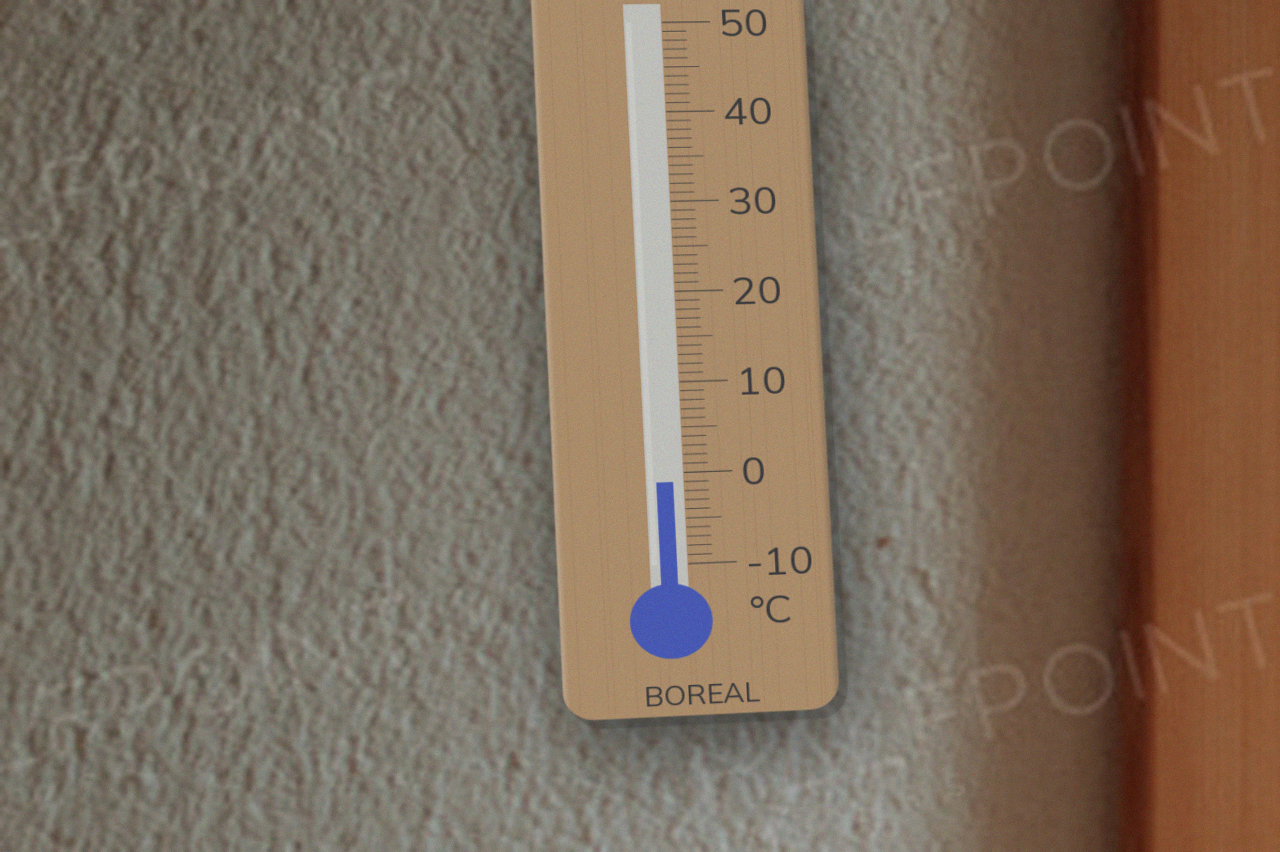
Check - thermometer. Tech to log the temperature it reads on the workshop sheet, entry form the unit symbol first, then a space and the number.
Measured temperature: °C -1
